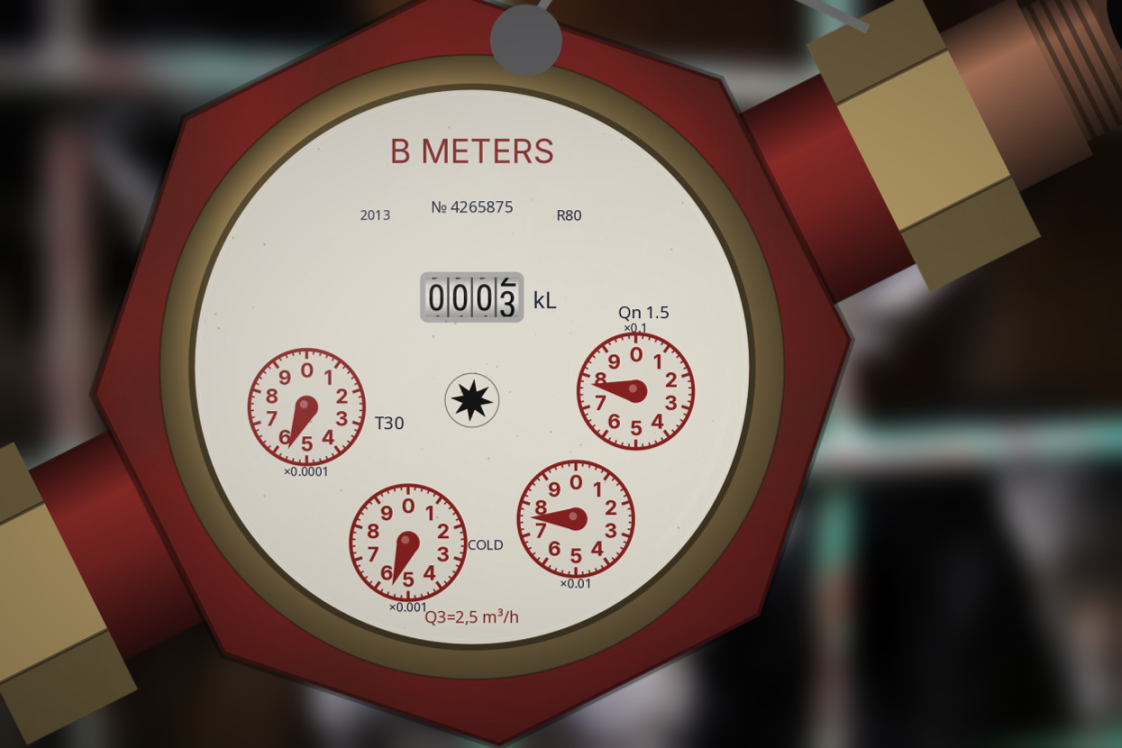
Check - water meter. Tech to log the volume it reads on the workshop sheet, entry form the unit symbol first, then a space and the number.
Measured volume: kL 2.7755
